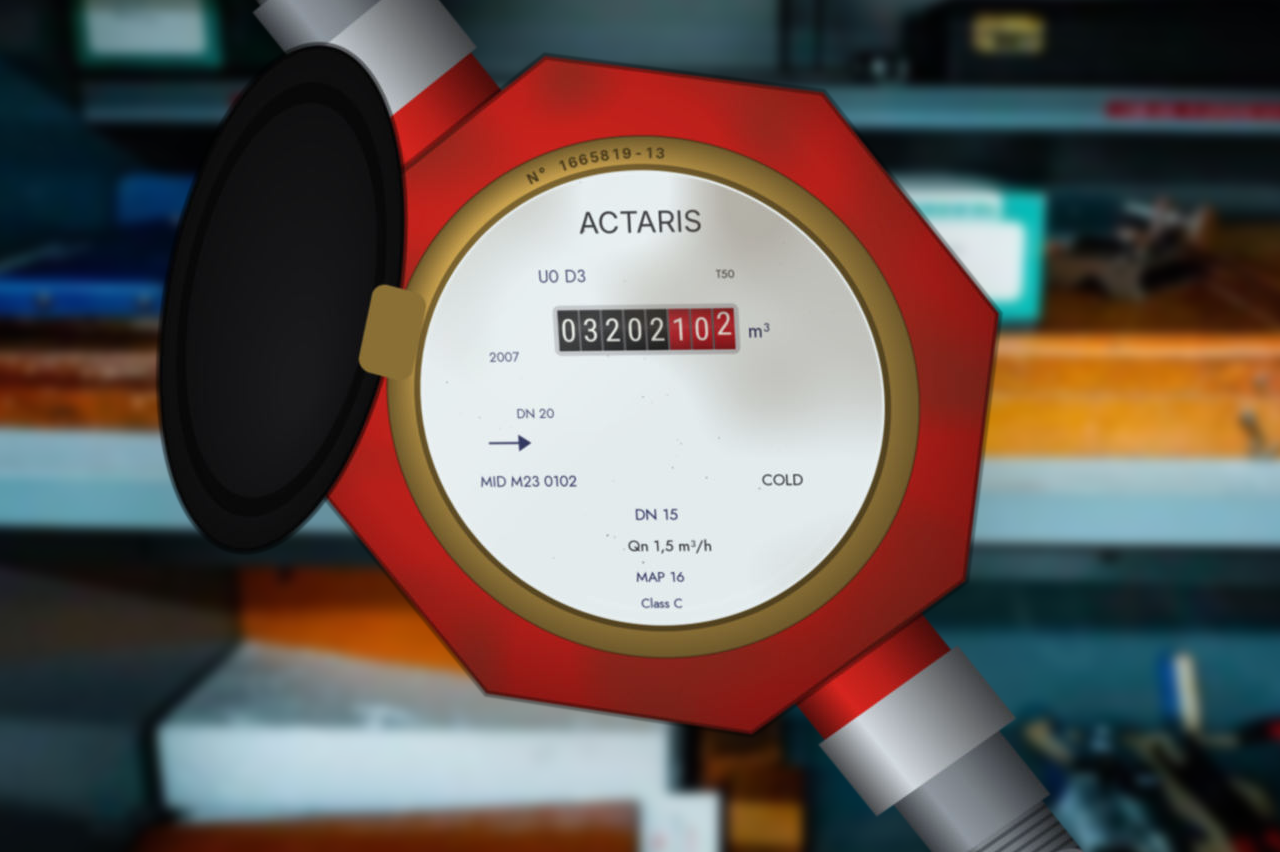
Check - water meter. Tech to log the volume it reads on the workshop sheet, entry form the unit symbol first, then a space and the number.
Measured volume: m³ 3202.102
